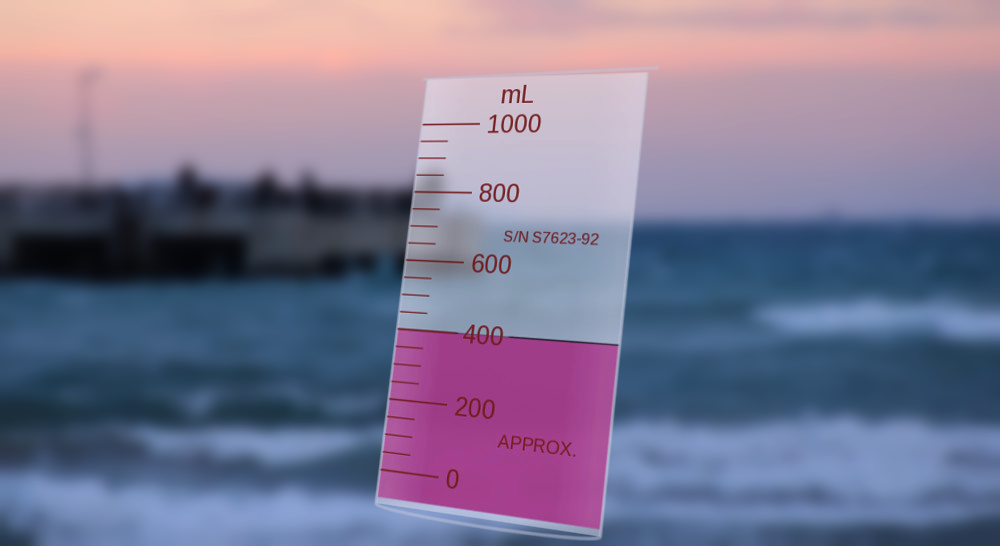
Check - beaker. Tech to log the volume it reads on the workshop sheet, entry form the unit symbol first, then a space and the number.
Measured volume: mL 400
